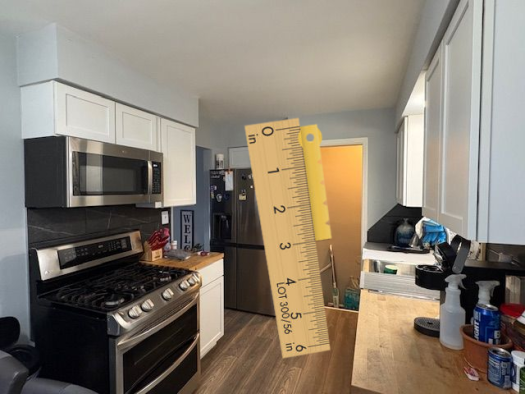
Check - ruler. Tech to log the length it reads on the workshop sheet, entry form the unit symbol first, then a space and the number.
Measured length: in 3
